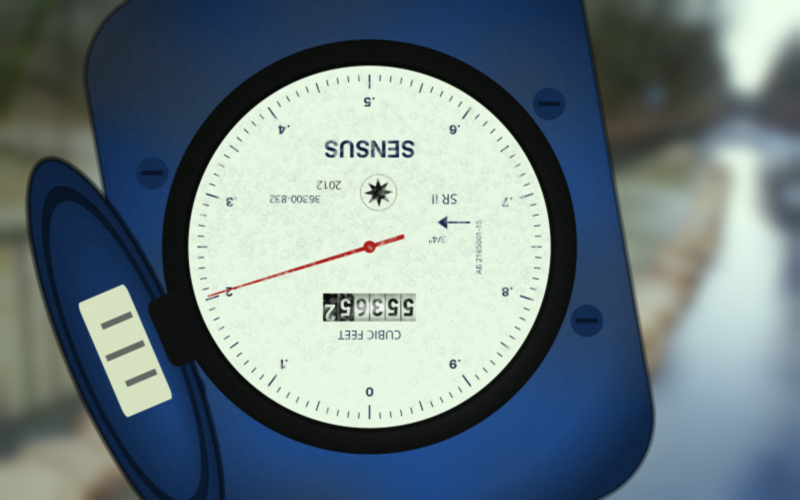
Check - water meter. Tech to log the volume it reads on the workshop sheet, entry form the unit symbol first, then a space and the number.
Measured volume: ft³ 553652.20
